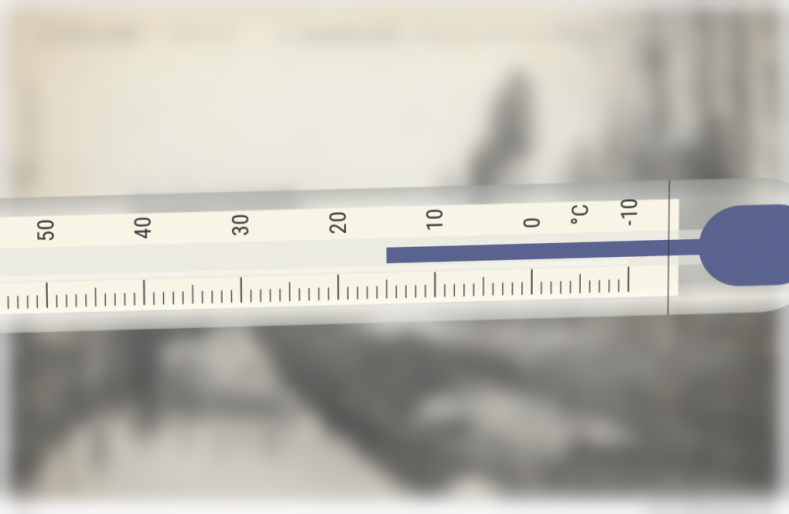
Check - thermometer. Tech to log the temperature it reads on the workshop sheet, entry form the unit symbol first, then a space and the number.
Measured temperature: °C 15
